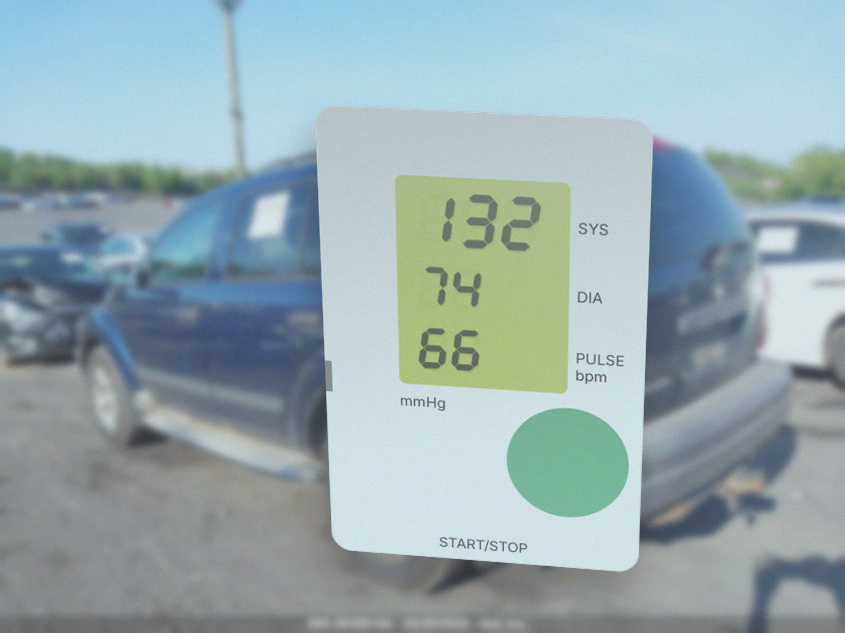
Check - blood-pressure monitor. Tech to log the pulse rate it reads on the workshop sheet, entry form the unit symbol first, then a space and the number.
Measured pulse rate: bpm 66
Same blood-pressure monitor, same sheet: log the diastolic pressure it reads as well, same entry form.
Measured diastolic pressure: mmHg 74
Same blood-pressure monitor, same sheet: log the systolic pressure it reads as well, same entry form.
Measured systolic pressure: mmHg 132
